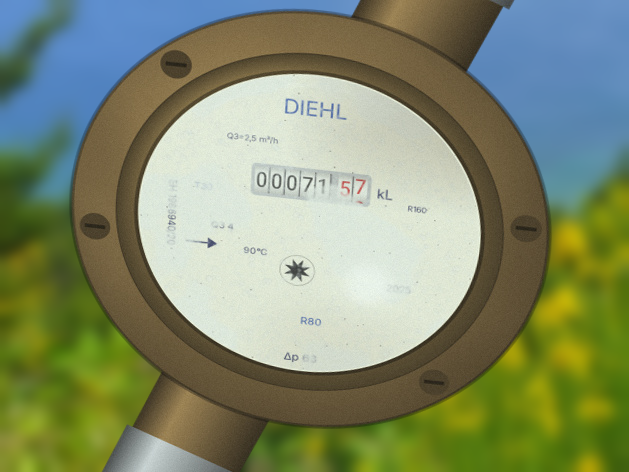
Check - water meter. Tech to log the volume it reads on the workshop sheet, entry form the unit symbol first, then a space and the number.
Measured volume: kL 71.57
